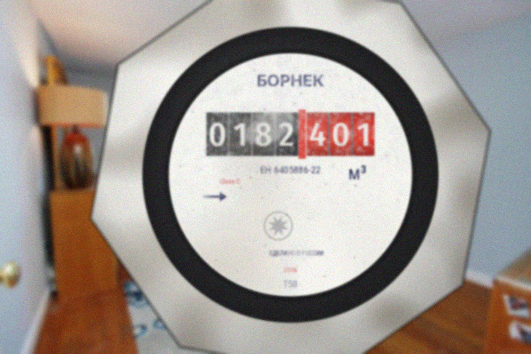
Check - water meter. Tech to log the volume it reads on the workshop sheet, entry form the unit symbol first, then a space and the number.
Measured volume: m³ 182.401
